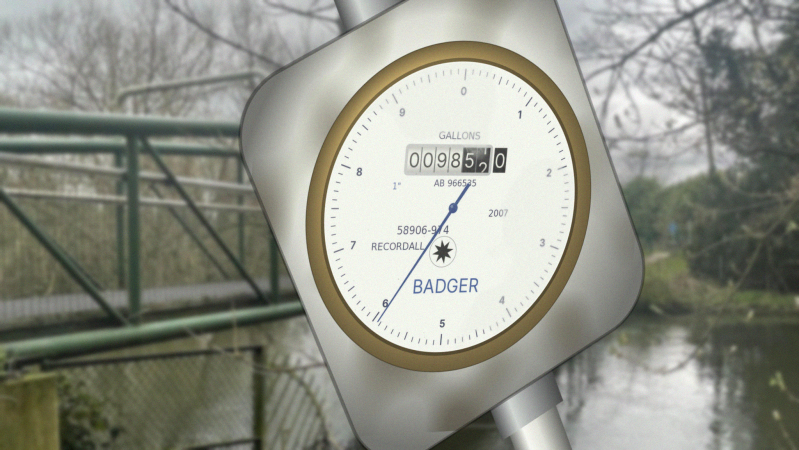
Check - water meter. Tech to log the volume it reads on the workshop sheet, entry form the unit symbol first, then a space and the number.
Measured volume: gal 98515.9
